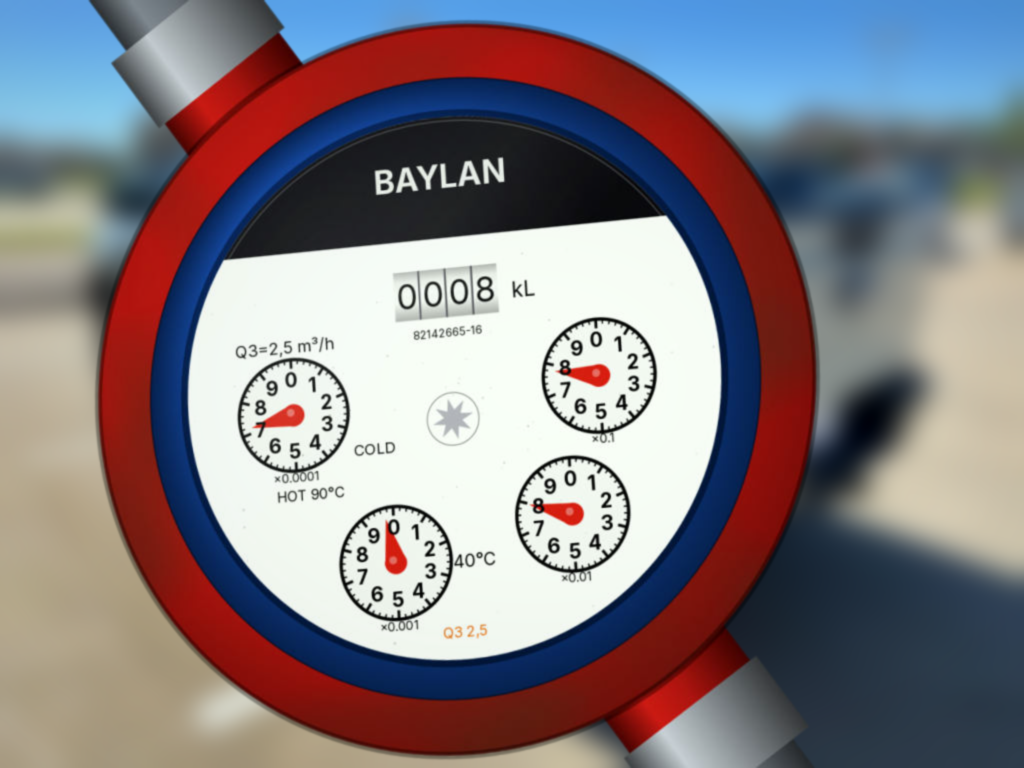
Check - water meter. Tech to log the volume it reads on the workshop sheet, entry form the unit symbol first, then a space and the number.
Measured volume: kL 8.7797
